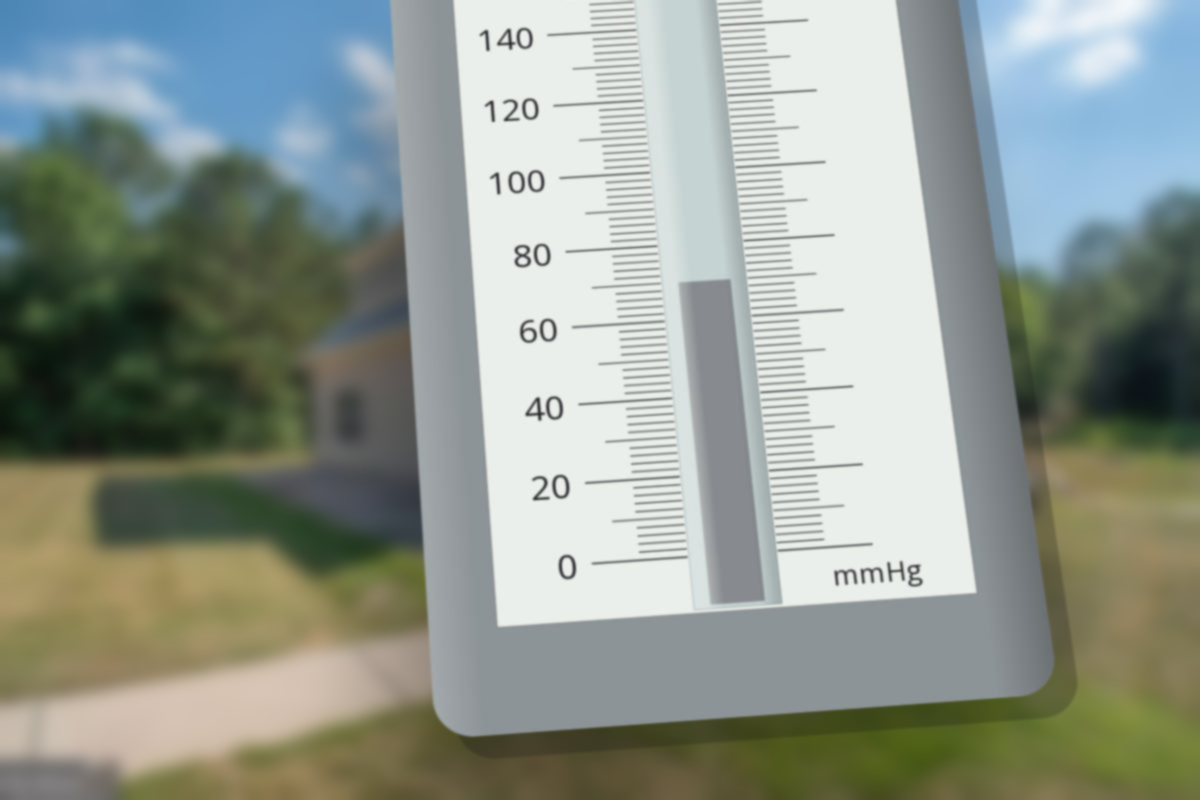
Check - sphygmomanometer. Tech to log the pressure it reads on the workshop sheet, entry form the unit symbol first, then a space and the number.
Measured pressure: mmHg 70
